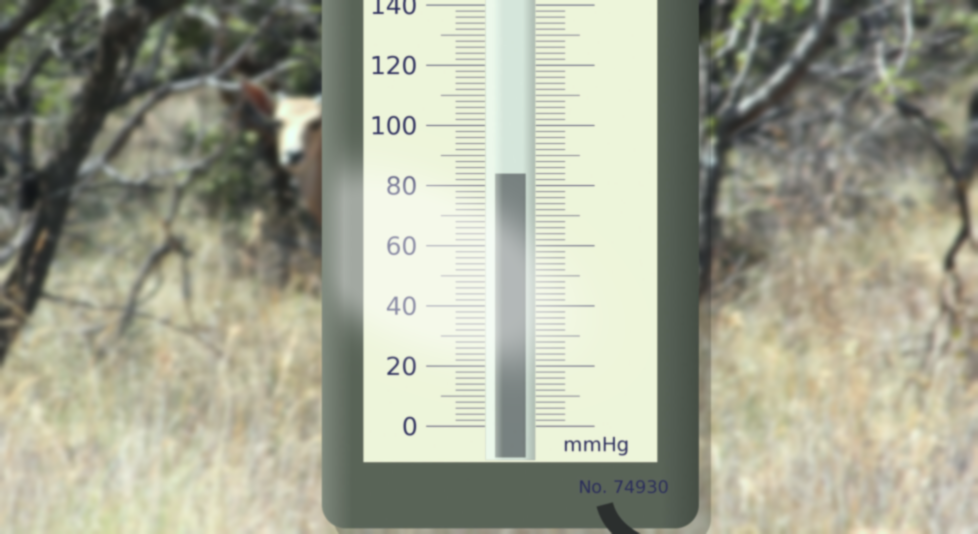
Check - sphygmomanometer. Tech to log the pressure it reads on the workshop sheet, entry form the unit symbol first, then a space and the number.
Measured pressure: mmHg 84
